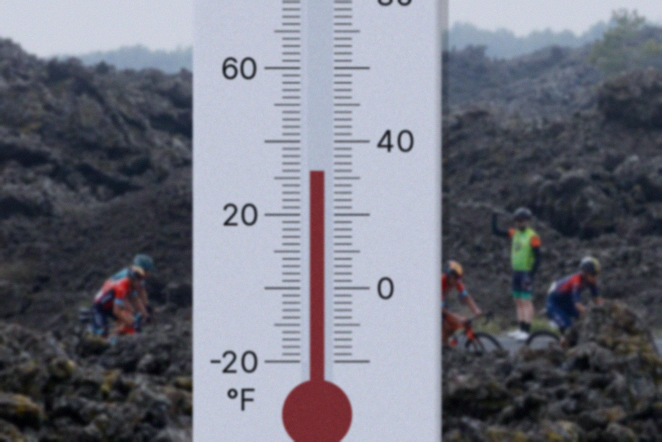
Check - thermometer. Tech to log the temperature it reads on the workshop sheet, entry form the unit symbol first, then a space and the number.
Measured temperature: °F 32
